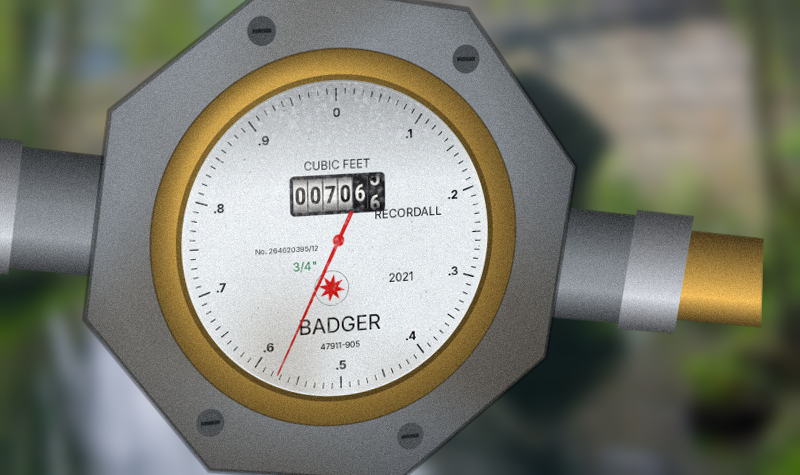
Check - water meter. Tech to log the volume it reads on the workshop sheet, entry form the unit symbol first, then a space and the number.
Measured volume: ft³ 7065.57
